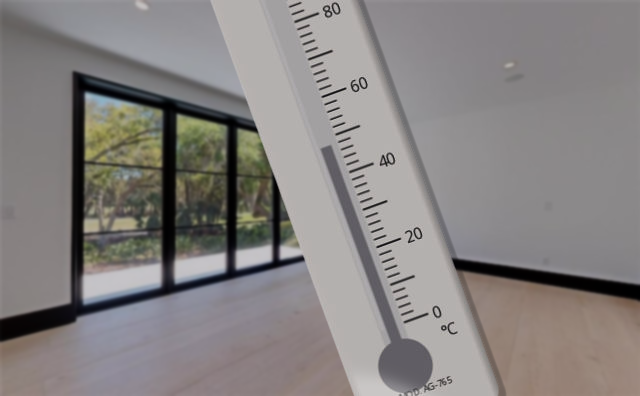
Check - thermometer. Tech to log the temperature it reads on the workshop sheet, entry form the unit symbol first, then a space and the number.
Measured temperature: °C 48
